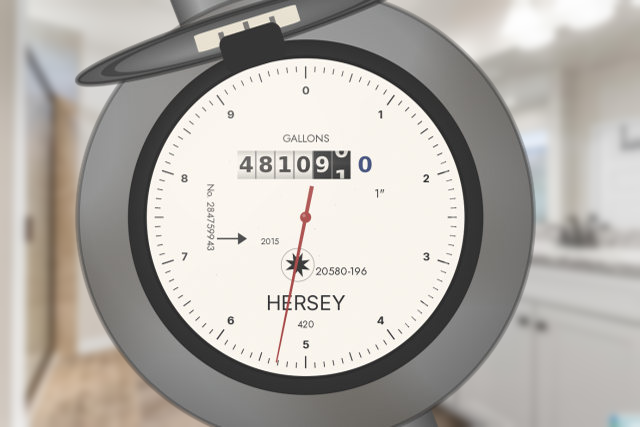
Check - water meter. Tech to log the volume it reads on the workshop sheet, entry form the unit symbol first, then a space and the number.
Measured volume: gal 4810905.3
